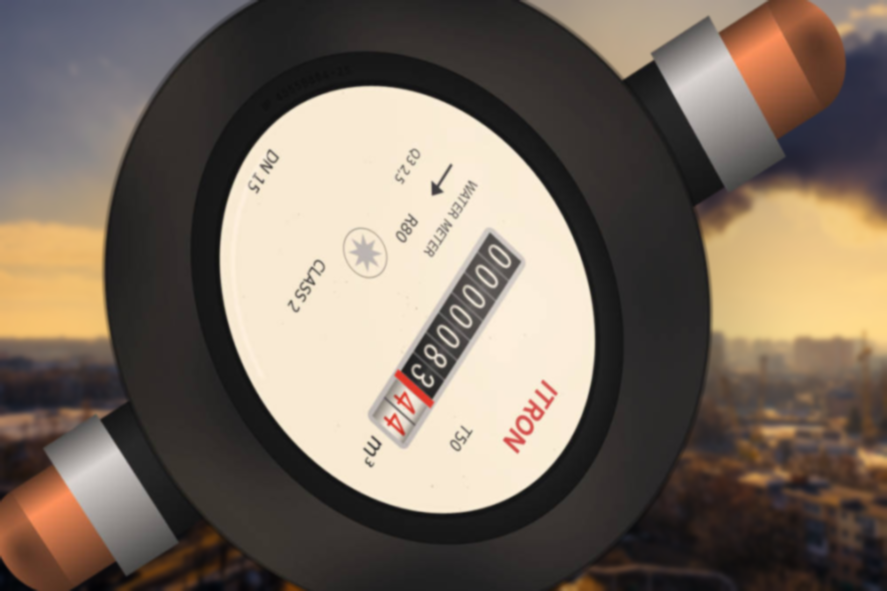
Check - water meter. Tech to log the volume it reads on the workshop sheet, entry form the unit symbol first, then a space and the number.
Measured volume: m³ 83.44
